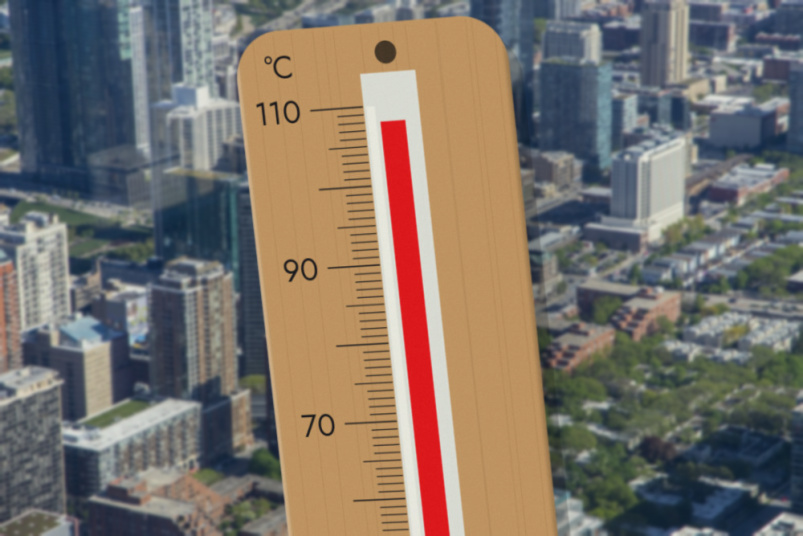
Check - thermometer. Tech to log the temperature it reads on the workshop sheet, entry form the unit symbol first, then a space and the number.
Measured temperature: °C 108
